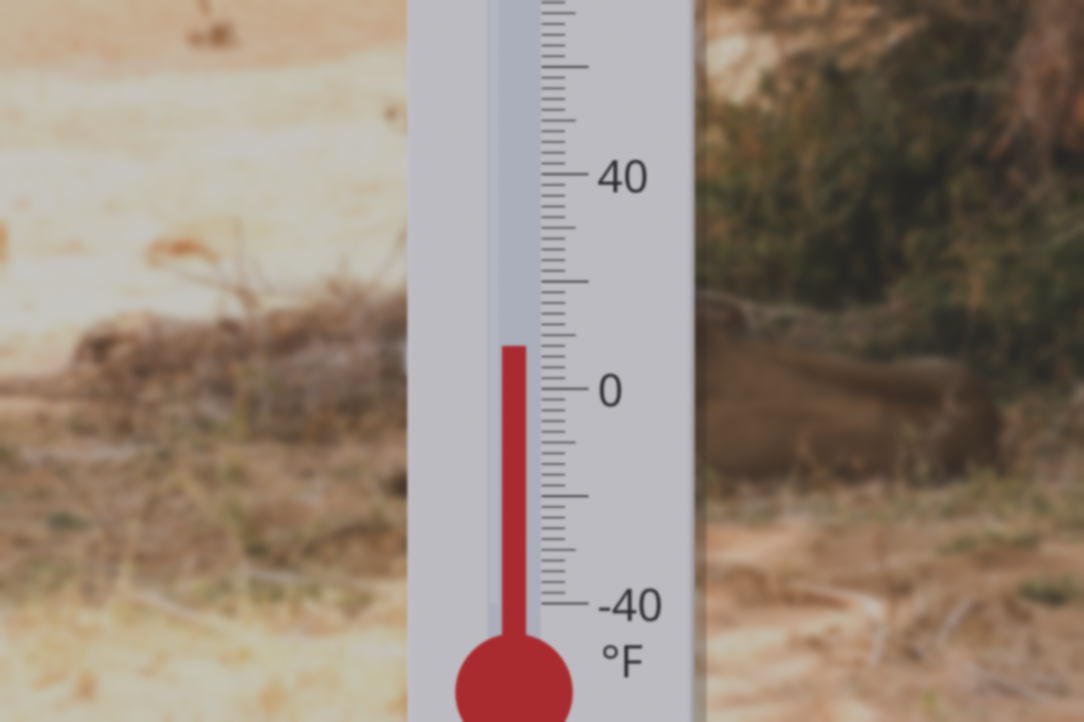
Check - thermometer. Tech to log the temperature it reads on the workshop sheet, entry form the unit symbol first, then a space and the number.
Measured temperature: °F 8
